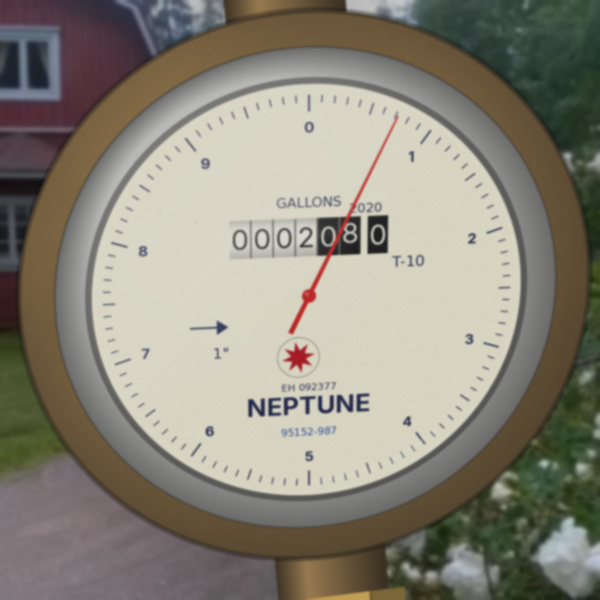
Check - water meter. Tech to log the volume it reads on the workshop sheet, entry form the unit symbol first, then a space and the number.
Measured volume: gal 2080.7
